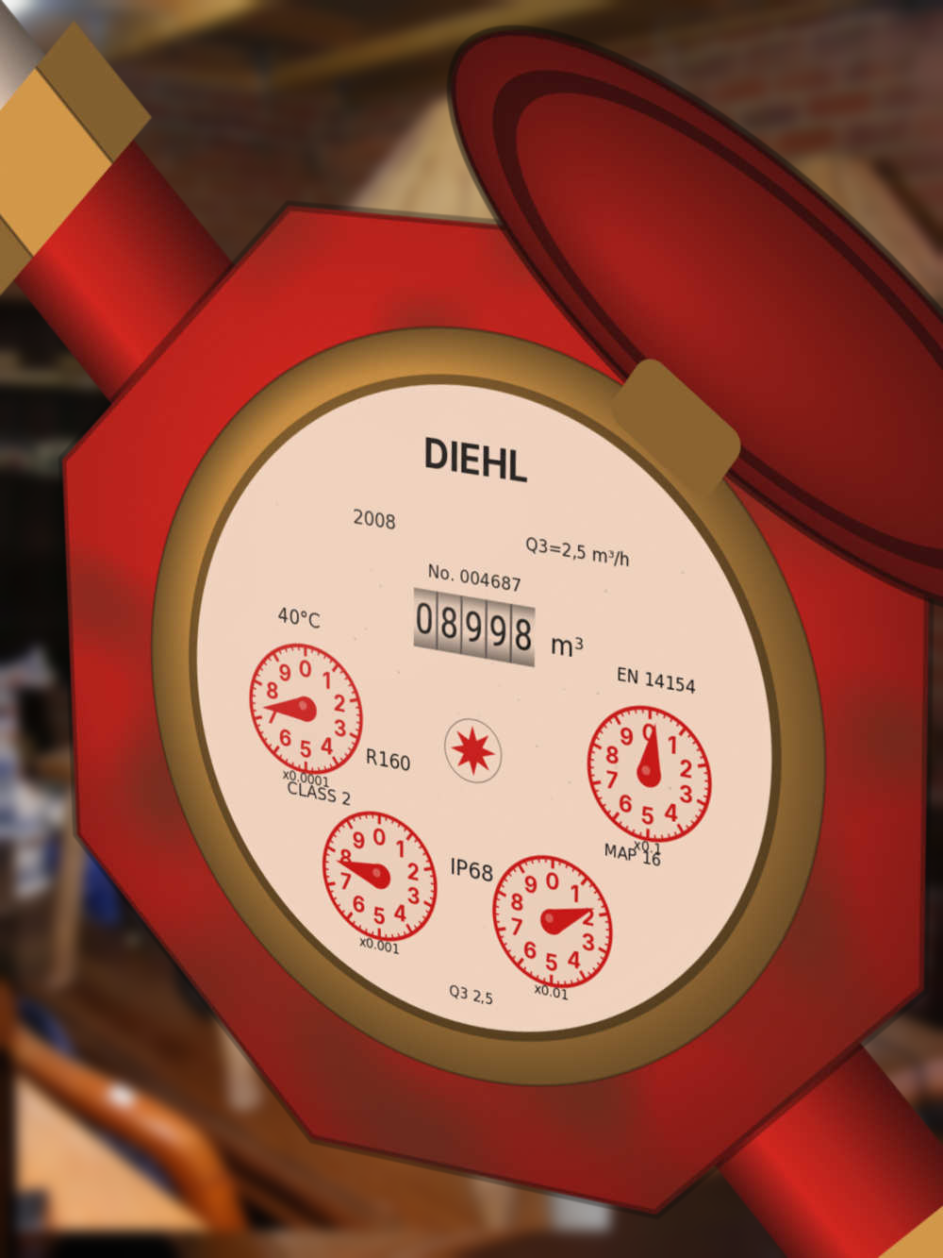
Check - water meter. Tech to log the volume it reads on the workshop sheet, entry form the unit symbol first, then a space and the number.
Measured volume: m³ 8998.0177
